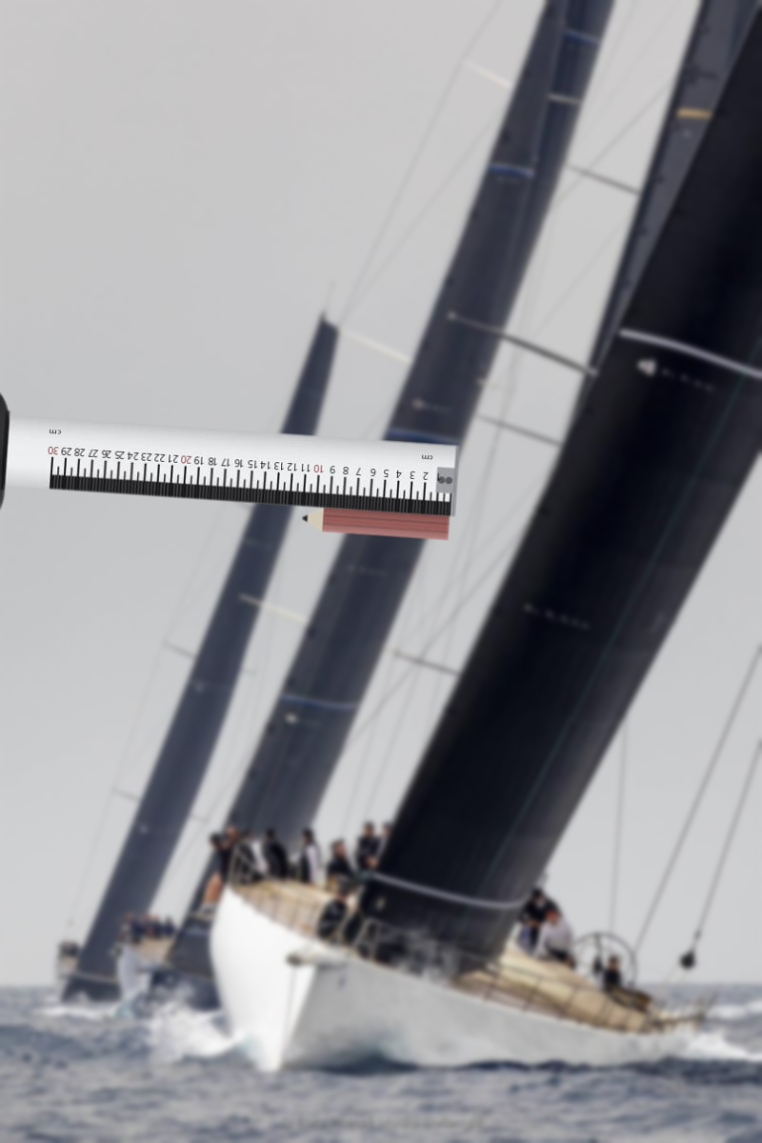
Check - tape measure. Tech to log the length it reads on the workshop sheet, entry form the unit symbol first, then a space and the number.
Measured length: cm 11
